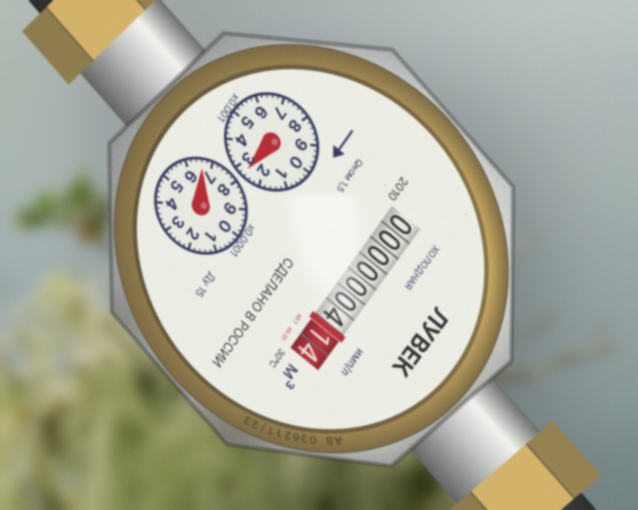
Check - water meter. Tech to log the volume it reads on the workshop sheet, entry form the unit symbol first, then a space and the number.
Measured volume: m³ 4.1426
